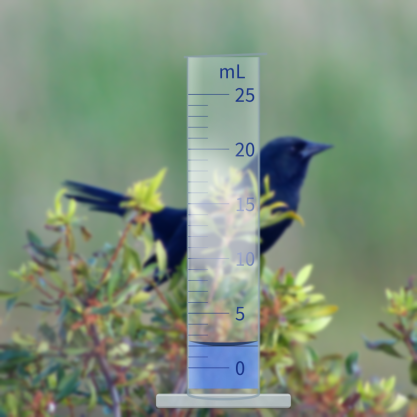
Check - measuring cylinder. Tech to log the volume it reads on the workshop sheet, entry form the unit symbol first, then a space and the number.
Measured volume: mL 2
